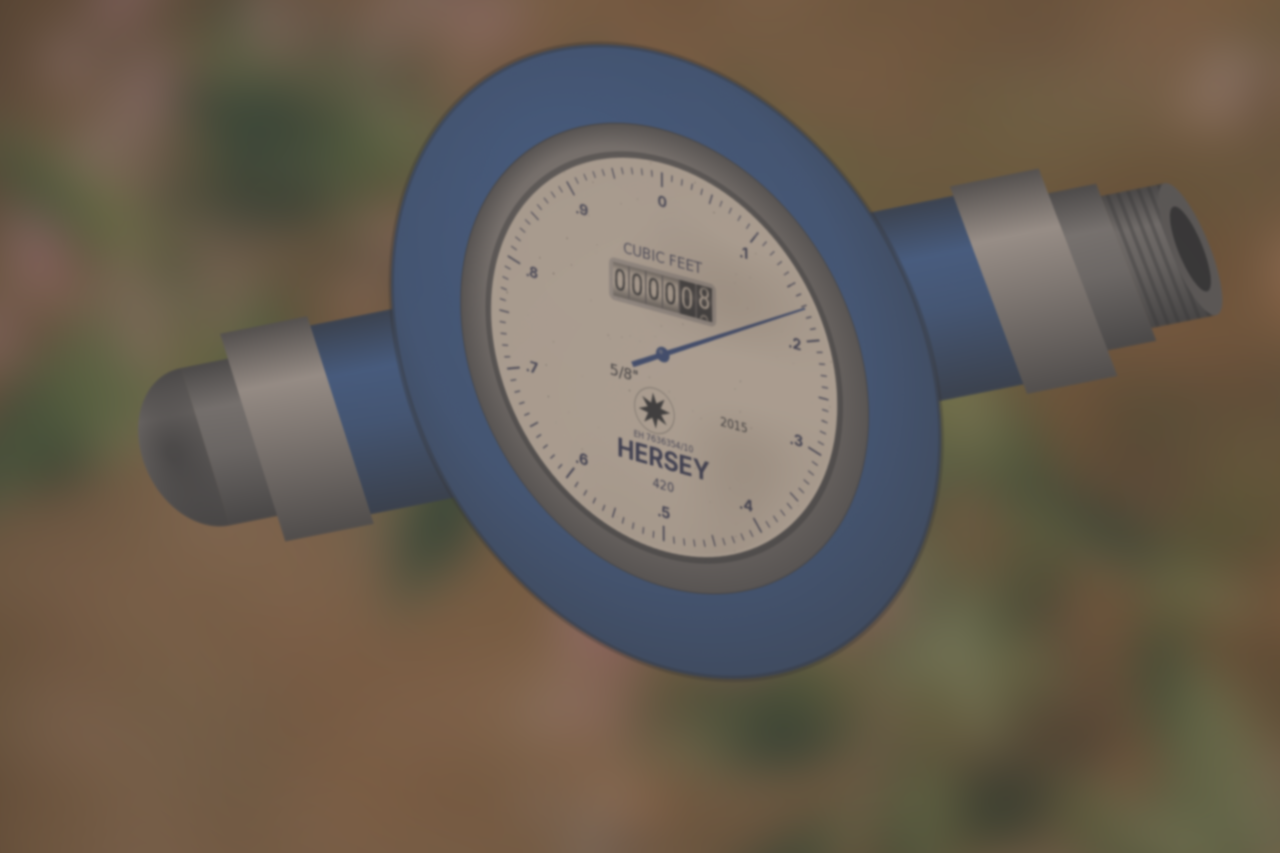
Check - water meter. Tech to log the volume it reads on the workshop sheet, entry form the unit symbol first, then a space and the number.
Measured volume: ft³ 8.17
